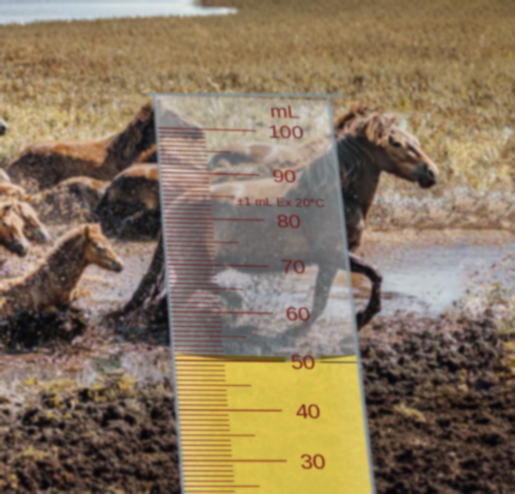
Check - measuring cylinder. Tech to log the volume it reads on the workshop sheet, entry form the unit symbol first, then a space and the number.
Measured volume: mL 50
